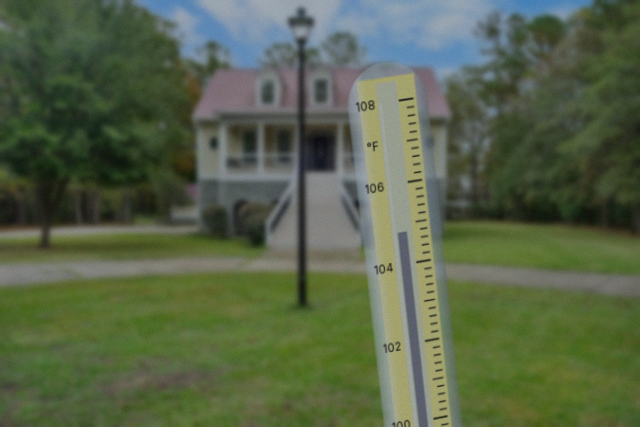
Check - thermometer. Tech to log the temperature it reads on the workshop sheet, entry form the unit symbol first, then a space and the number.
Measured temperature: °F 104.8
